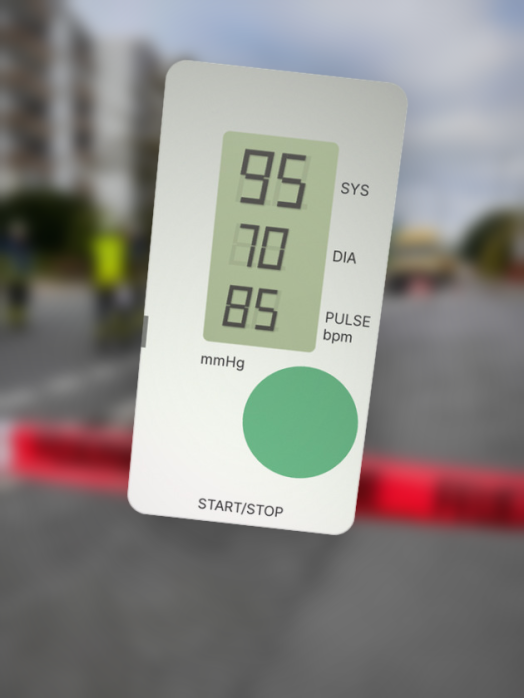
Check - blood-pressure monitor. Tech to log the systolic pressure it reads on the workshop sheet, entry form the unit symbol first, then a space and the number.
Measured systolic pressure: mmHg 95
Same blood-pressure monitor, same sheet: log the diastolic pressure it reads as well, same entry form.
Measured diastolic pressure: mmHg 70
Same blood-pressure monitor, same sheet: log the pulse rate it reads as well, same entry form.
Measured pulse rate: bpm 85
